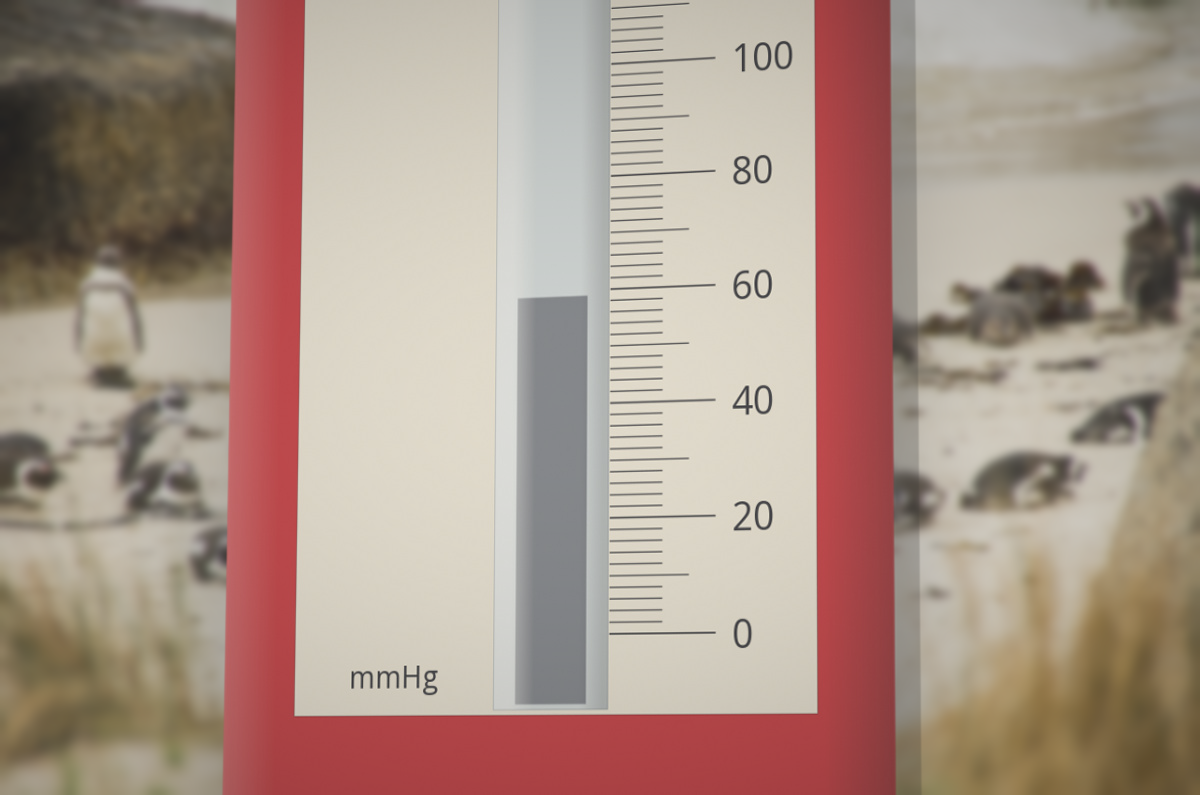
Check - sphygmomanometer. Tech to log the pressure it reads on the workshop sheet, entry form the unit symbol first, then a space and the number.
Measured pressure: mmHg 59
